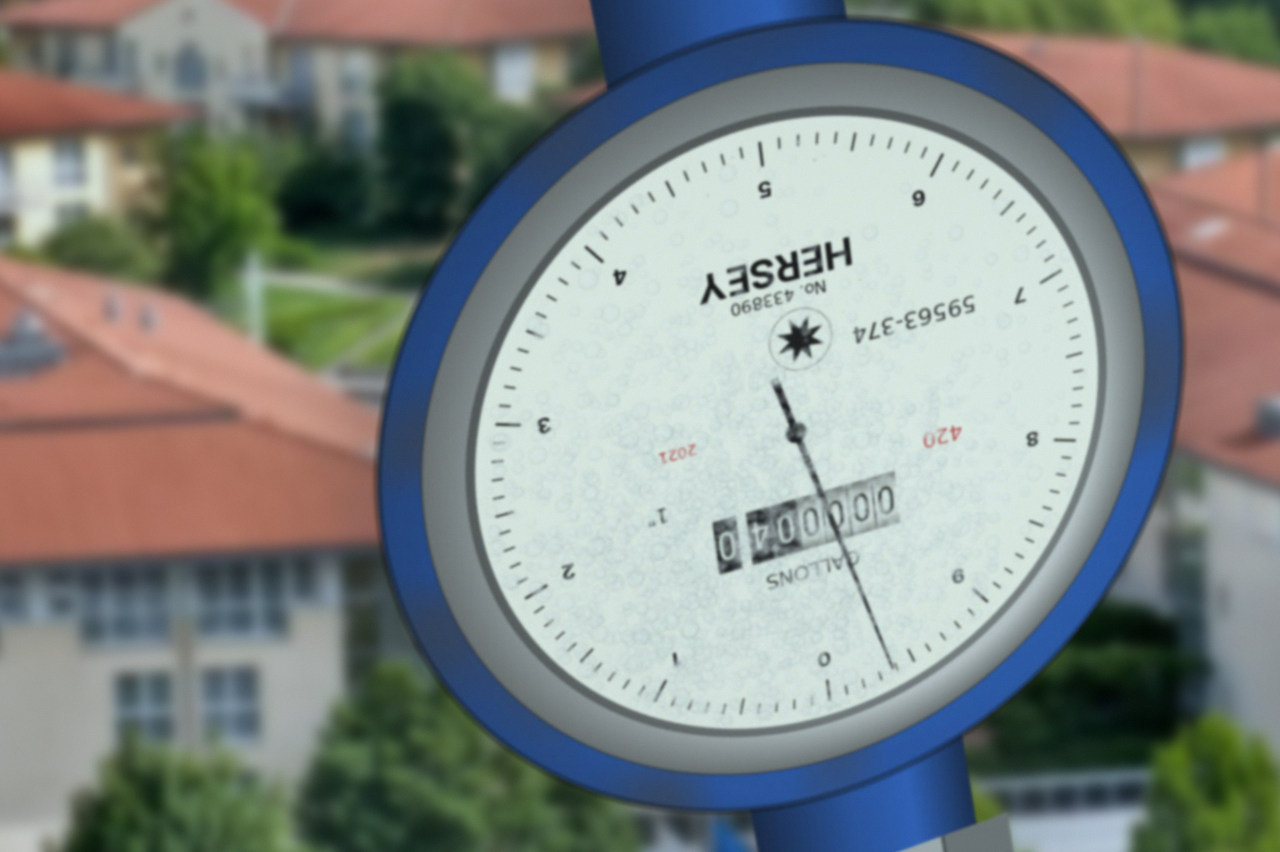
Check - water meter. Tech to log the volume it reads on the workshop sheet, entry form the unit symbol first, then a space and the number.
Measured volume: gal 39.6
